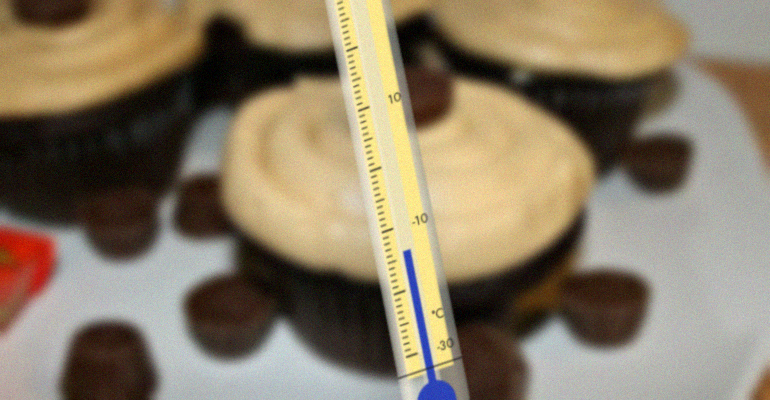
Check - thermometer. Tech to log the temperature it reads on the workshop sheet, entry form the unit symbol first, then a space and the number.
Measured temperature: °C -14
